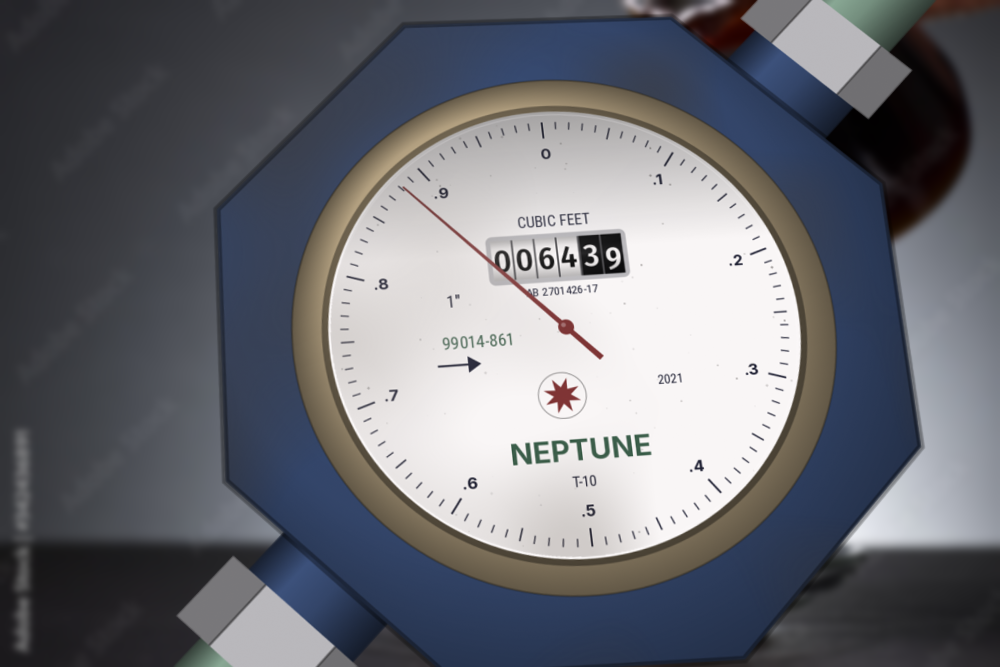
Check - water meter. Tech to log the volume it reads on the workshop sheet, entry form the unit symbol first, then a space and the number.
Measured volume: ft³ 6438.88
